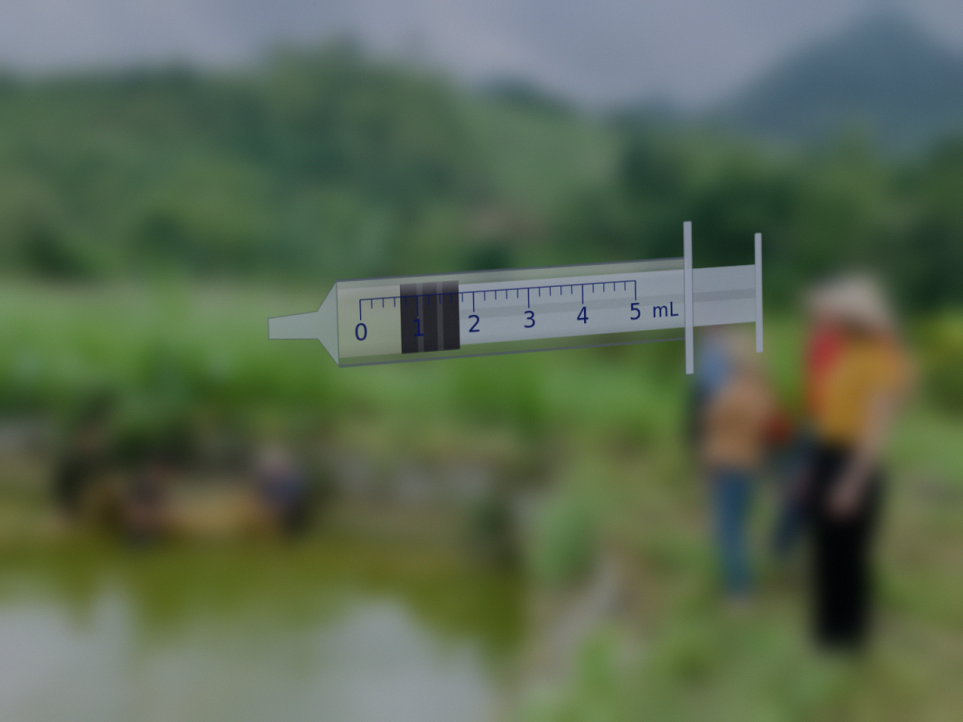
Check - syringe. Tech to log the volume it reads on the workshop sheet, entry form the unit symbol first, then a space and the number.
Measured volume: mL 0.7
